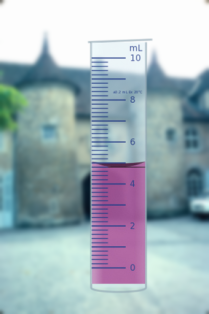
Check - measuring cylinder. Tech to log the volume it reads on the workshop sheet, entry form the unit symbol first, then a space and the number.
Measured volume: mL 4.8
